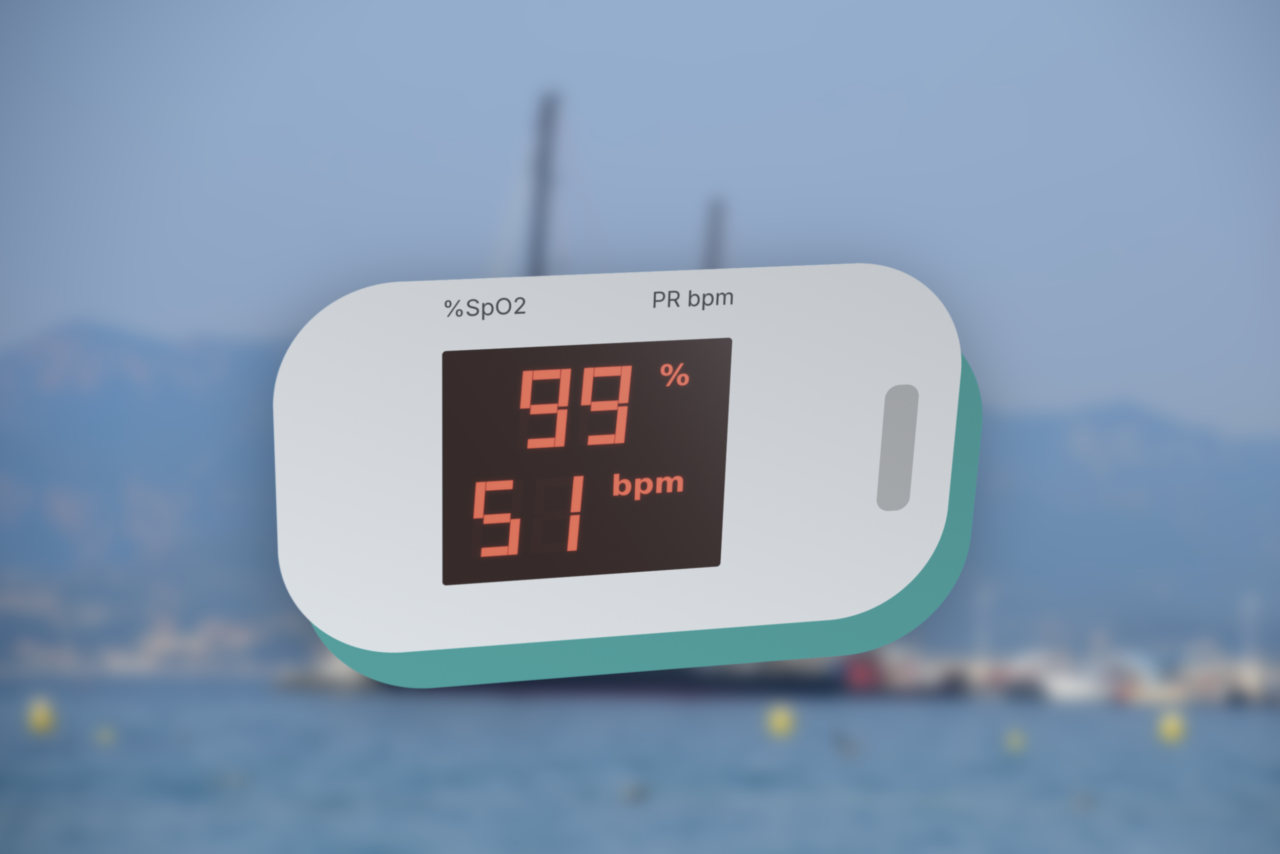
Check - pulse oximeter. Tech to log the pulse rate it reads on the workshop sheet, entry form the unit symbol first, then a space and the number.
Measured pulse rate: bpm 51
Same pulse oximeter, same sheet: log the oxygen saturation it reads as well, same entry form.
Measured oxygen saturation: % 99
